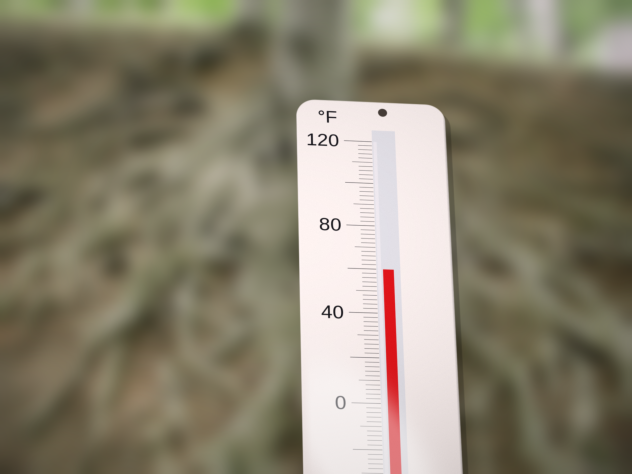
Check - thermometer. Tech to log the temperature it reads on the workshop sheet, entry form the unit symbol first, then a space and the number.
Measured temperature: °F 60
